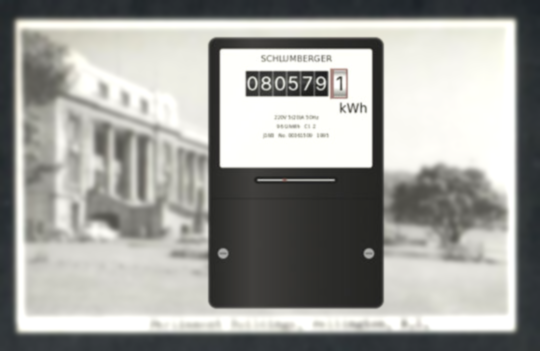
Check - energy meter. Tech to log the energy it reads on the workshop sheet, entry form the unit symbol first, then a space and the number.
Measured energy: kWh 80579.1
